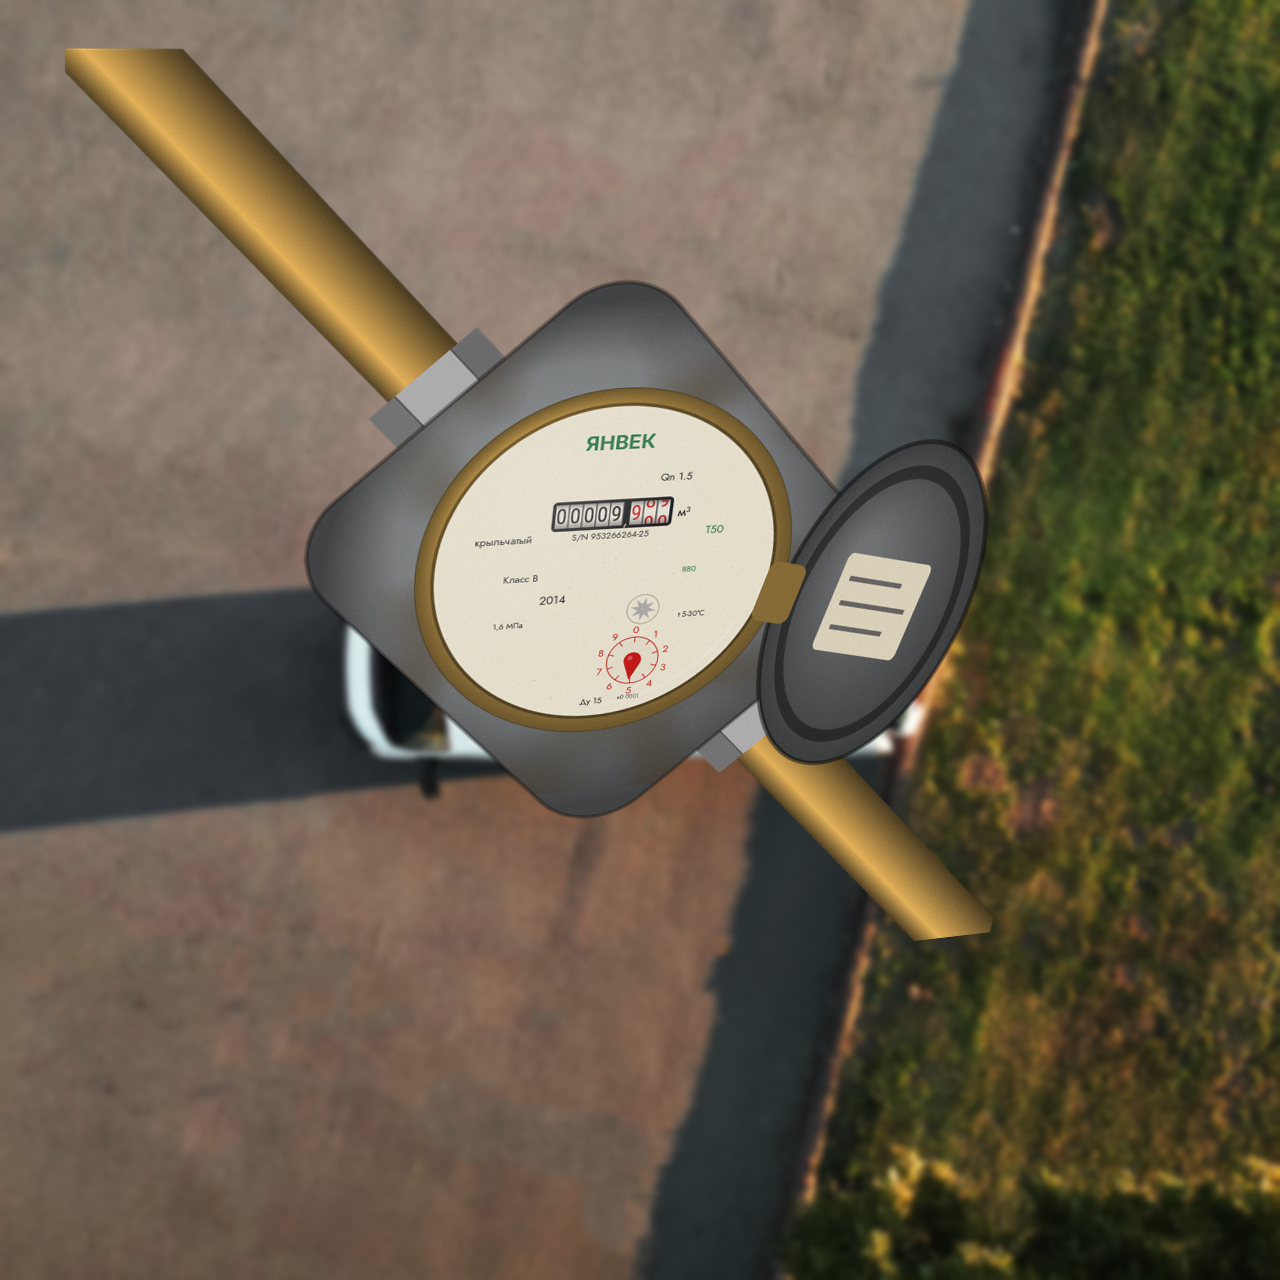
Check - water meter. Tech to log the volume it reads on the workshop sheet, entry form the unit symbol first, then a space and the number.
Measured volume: m³ 9.9895
